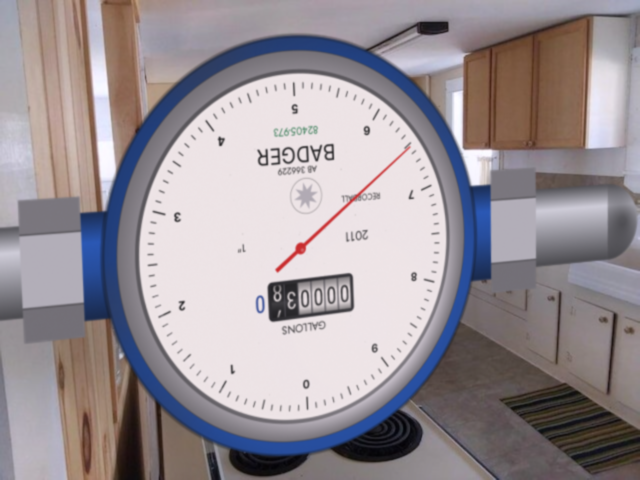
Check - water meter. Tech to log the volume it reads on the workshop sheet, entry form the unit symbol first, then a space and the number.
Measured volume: gal 376.5
